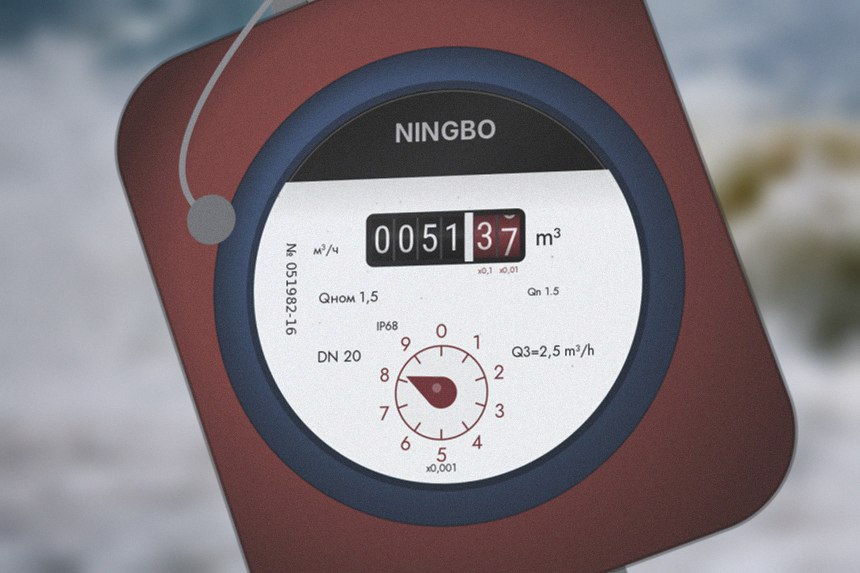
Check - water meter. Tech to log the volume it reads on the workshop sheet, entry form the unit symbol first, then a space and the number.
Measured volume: m³ 51.368
